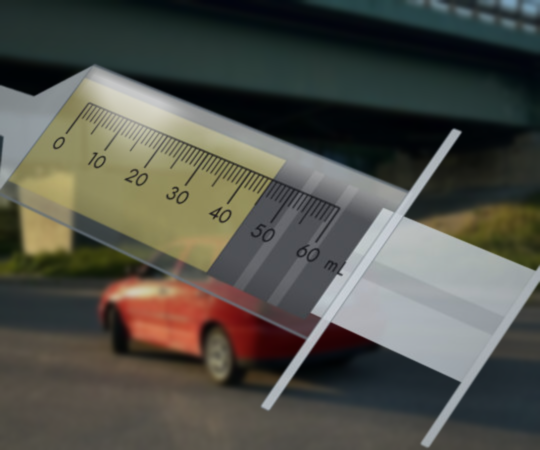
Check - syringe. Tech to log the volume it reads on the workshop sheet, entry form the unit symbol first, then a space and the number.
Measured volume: mL 45
